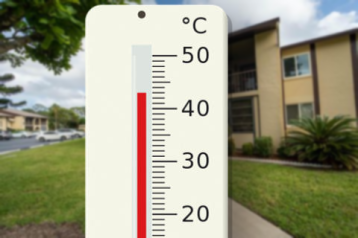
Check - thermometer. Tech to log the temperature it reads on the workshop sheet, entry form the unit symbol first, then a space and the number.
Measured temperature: °C 43
